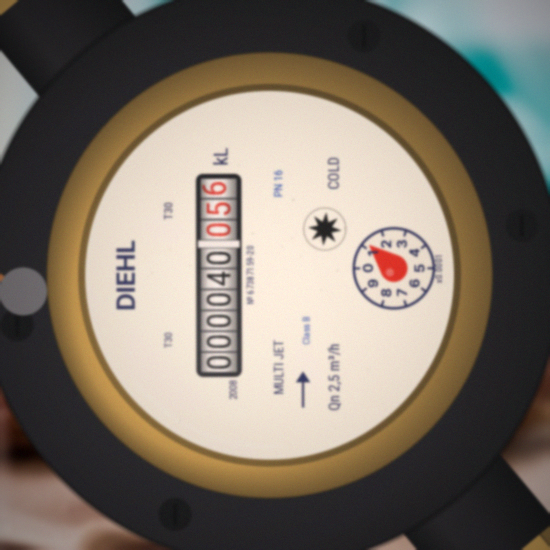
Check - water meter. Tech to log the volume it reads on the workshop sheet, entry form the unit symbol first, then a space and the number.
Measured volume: kL 40.0561
